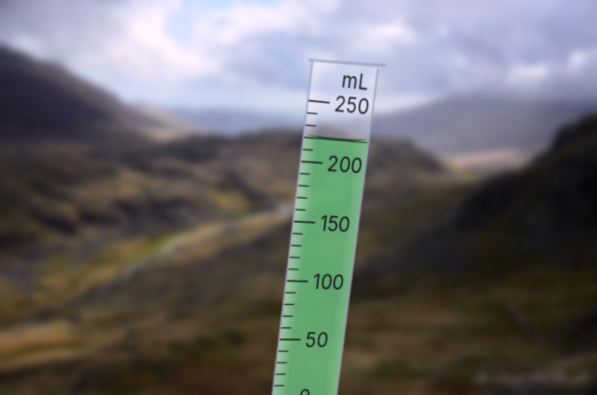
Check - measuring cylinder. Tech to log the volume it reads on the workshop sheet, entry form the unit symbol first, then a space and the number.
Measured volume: mL 220
